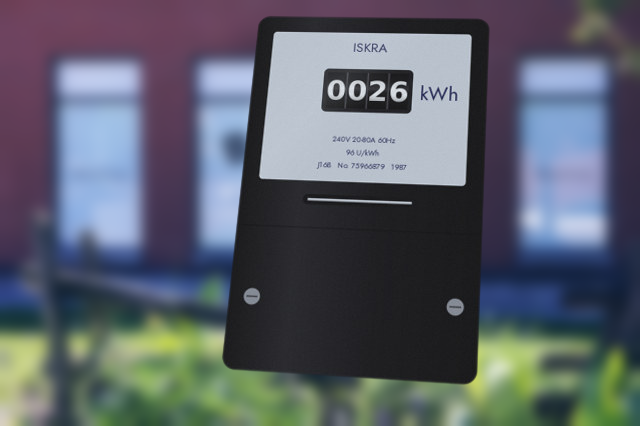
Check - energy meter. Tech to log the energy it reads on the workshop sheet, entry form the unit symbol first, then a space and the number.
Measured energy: kWh 26
